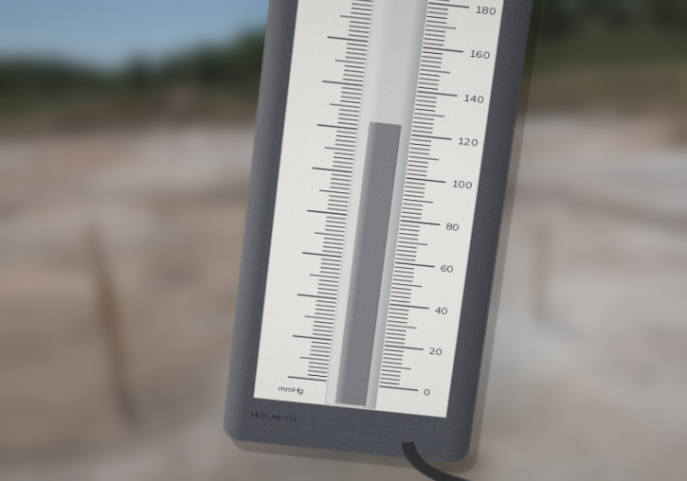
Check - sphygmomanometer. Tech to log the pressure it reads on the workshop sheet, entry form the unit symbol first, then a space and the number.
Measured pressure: mmHg 124
